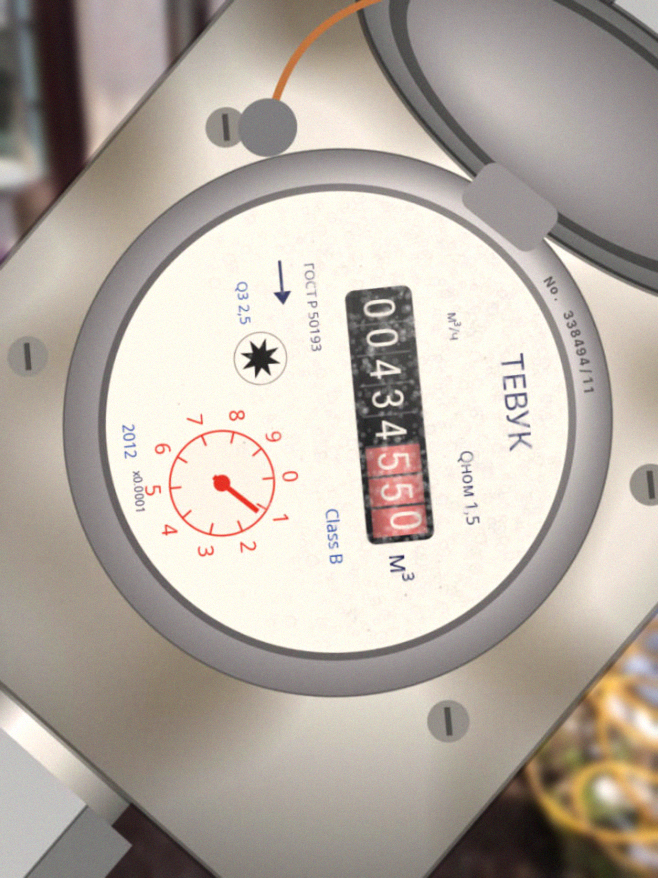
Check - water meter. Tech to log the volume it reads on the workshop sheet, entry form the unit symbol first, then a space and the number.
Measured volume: m³ 434.5501
